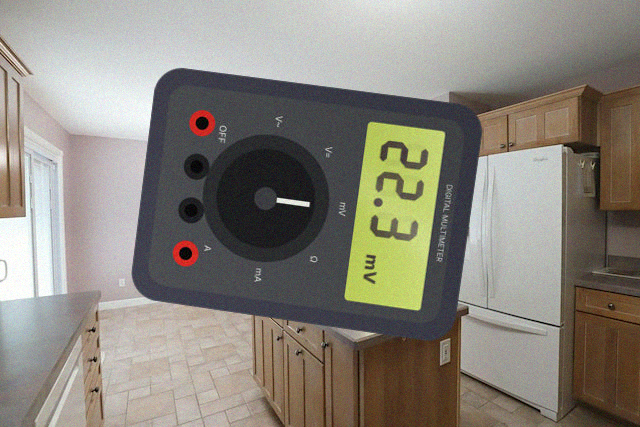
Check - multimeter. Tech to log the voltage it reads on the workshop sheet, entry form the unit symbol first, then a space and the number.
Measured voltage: mV 22.3
